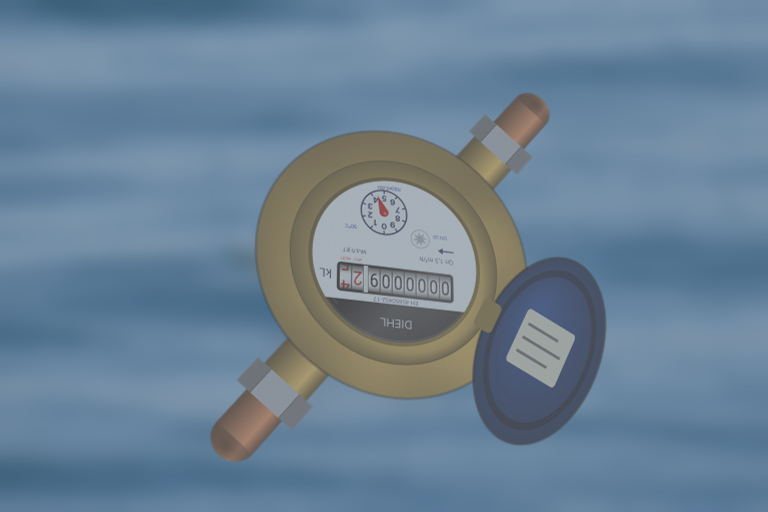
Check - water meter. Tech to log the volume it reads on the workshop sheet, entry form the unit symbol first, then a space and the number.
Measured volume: kL 9.244
